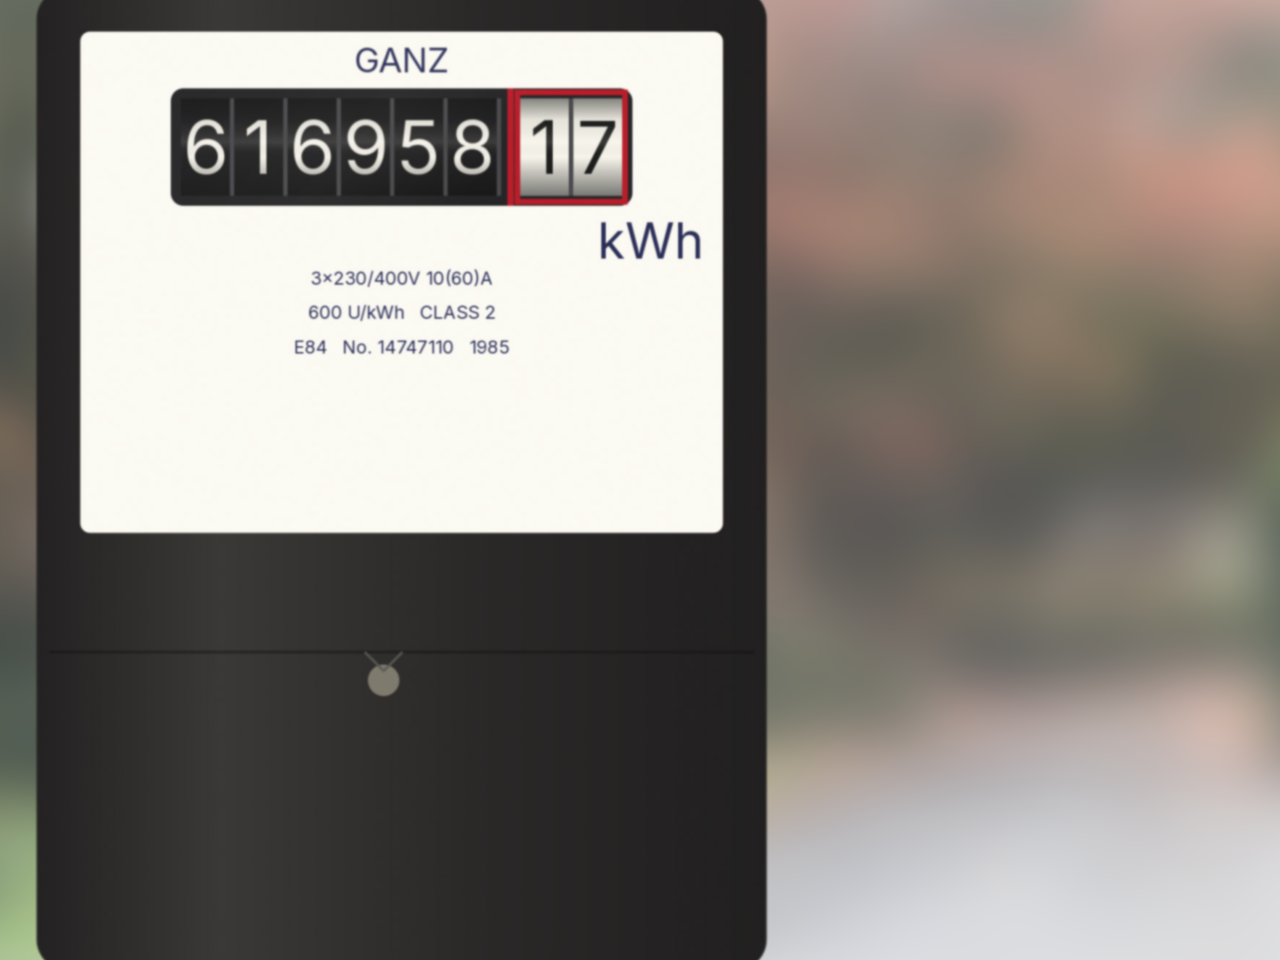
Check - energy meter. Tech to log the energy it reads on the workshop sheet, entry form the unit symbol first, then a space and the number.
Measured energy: kWh 616958.17
